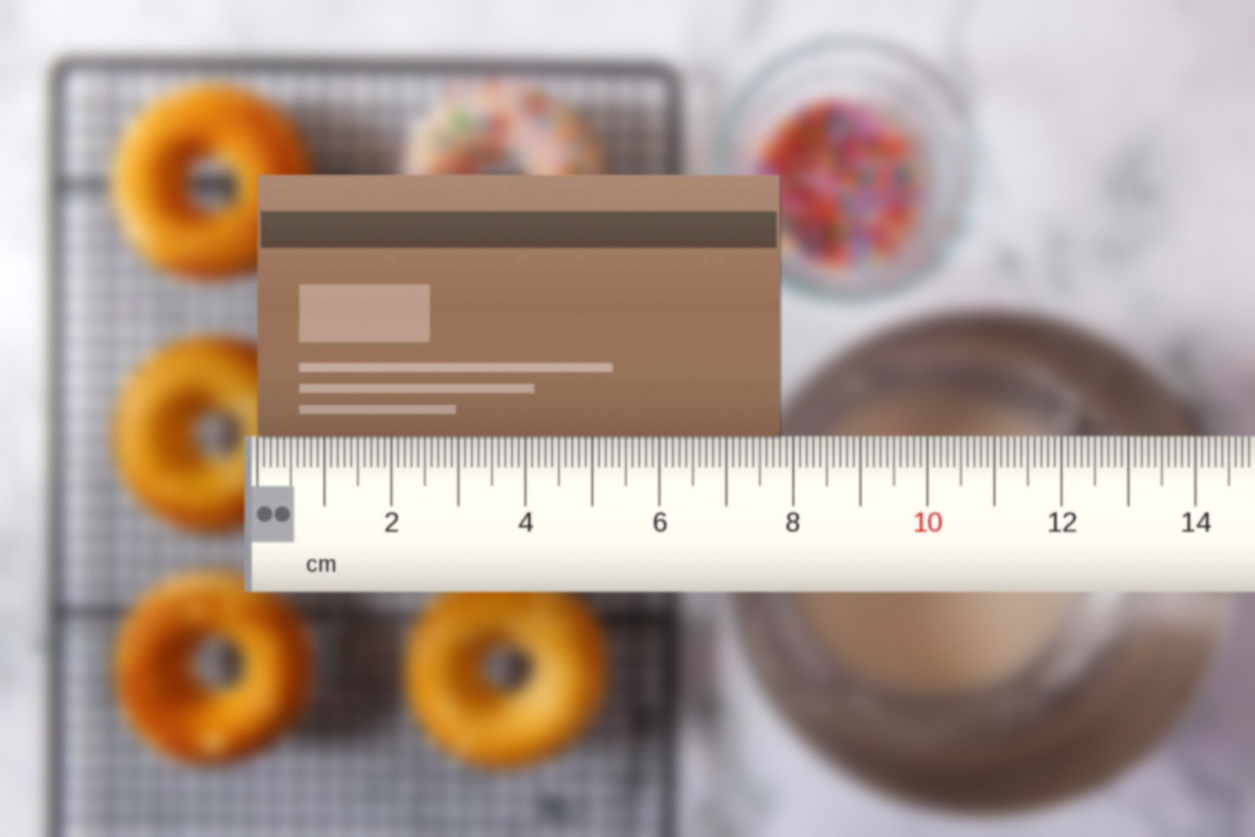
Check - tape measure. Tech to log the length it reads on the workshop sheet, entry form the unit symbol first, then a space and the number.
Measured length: cm 7.8
